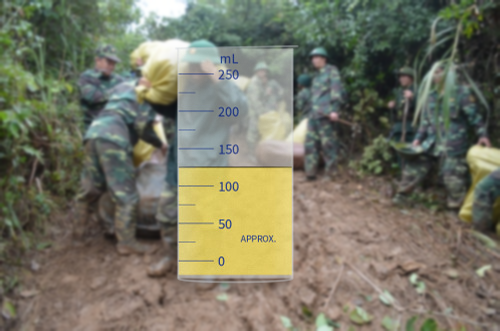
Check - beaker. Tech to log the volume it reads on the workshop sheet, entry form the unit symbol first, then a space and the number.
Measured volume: mL 125
